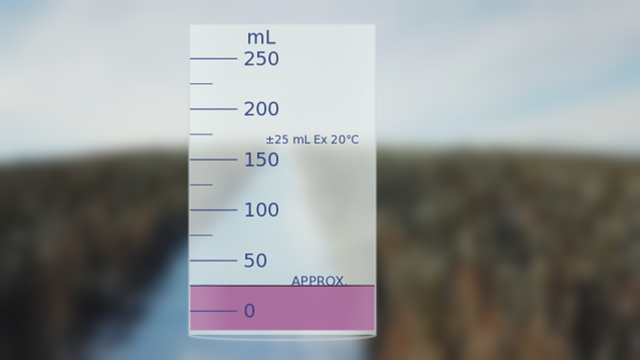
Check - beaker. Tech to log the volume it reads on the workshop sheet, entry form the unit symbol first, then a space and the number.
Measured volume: mL 25
